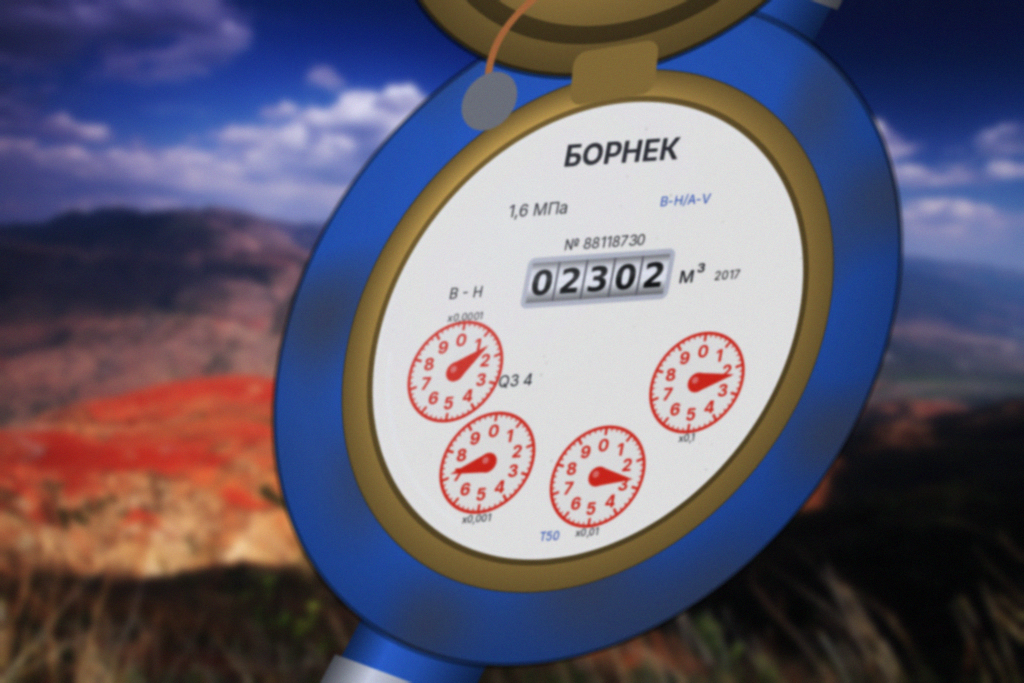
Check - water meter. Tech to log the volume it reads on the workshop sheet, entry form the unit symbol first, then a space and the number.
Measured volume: m³ 2302.2271
